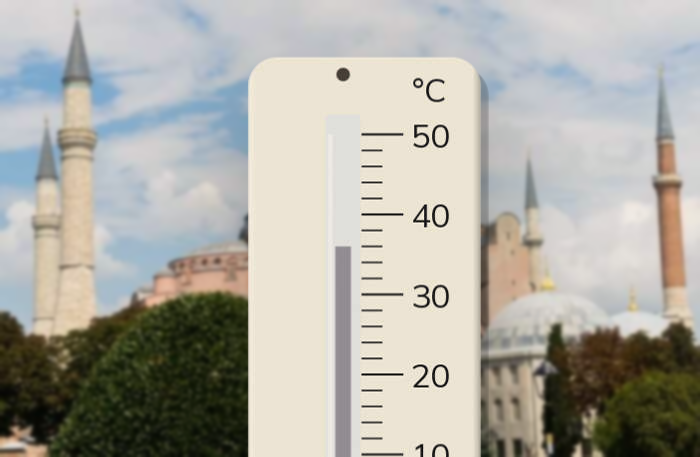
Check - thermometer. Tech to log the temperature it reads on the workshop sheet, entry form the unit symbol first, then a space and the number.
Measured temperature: °C 36
